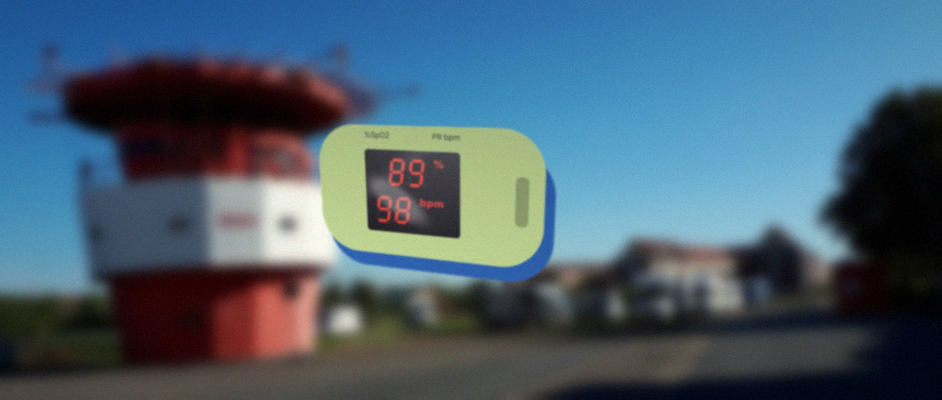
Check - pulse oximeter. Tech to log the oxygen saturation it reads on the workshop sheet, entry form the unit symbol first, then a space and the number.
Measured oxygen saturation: % 89
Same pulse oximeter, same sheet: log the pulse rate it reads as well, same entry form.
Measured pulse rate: bpm 98
